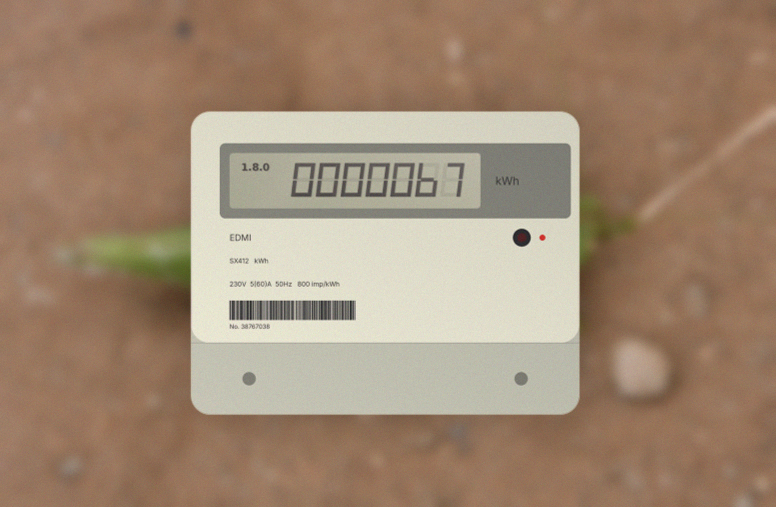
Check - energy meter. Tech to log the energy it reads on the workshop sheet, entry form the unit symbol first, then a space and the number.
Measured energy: kWh 67
